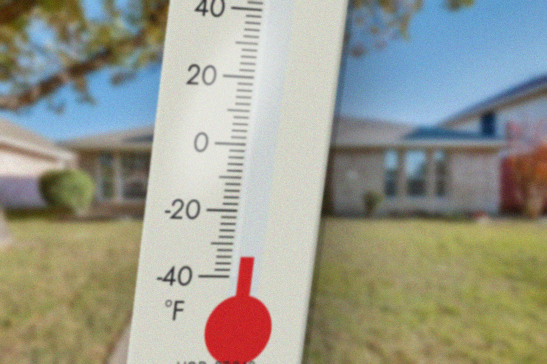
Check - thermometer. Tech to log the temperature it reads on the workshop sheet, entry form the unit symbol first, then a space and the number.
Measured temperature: °F -34
